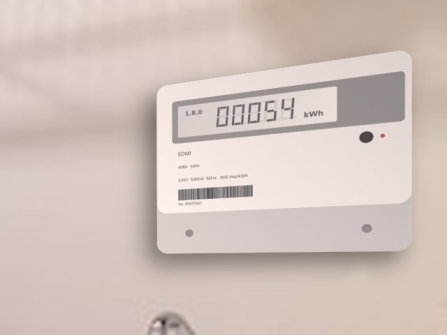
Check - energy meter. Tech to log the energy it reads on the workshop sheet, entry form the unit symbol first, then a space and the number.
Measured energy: kWh 54
